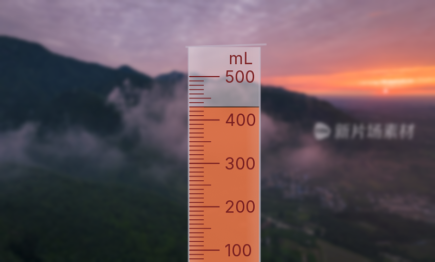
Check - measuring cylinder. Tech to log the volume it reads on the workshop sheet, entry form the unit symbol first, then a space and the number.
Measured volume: mL 430
